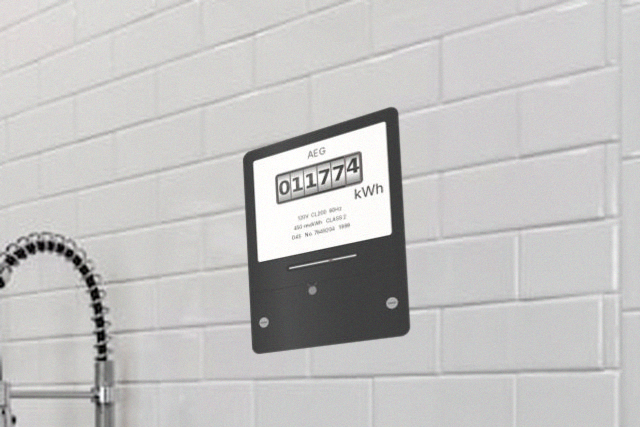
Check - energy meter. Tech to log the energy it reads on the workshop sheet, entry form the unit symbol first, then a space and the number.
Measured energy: kWh 1177.4
